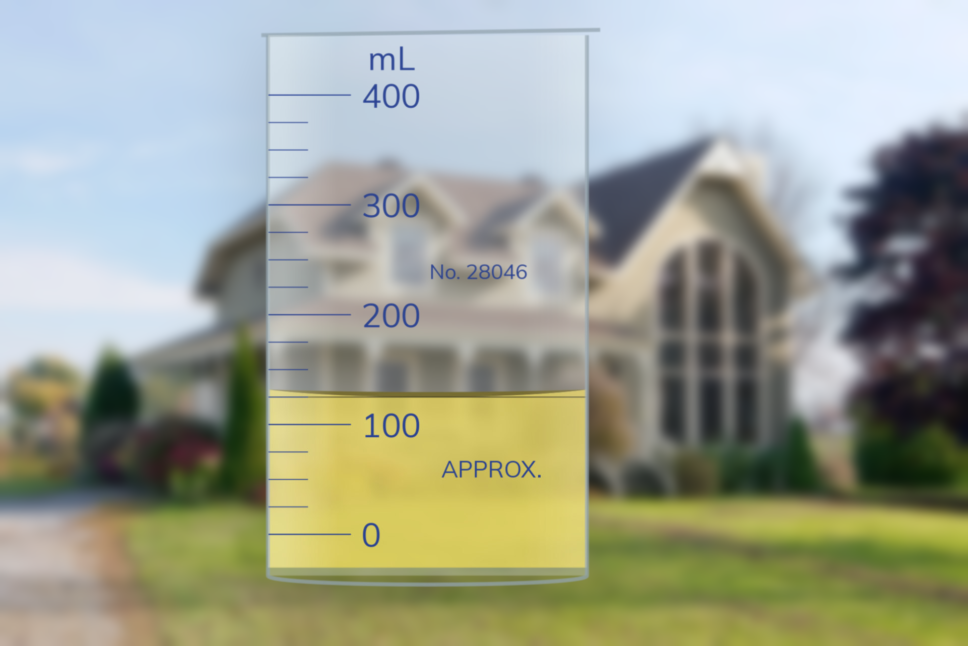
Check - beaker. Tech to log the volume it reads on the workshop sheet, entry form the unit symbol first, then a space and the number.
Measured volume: mL 125
